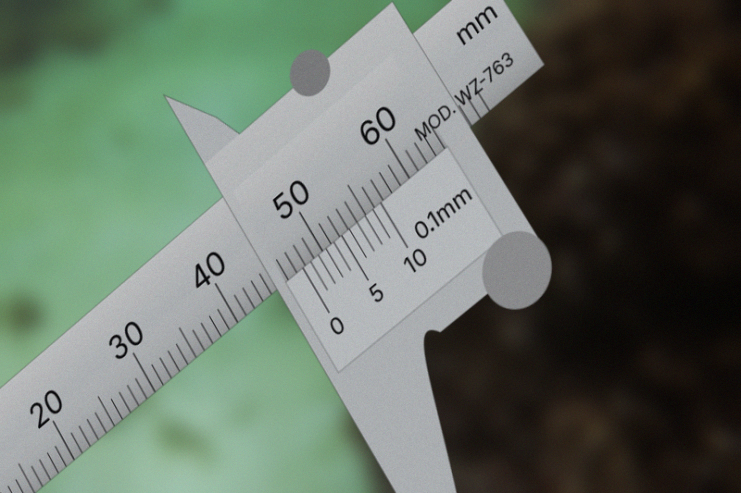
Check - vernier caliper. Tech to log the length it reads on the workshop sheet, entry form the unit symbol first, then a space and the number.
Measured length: mm 47.7
